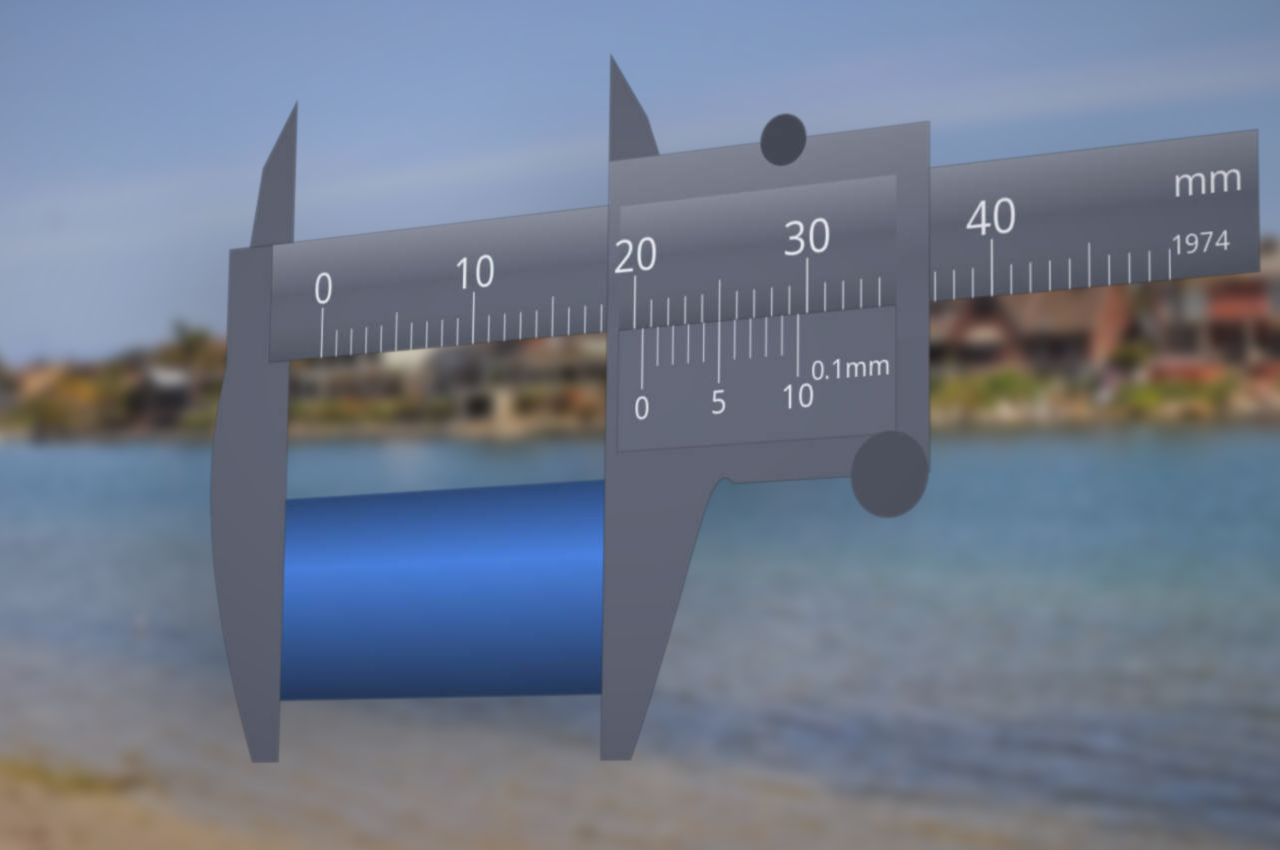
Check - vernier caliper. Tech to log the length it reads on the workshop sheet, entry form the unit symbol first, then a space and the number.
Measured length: mm 20.5
